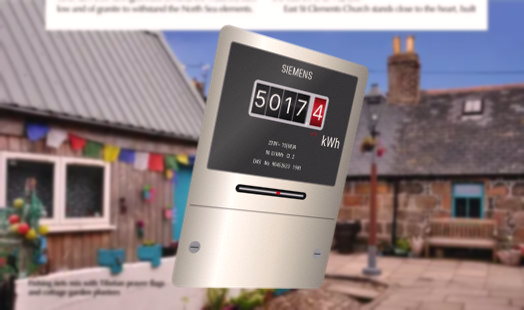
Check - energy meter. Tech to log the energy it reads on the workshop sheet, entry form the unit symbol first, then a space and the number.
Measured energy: kWh 5017.4
